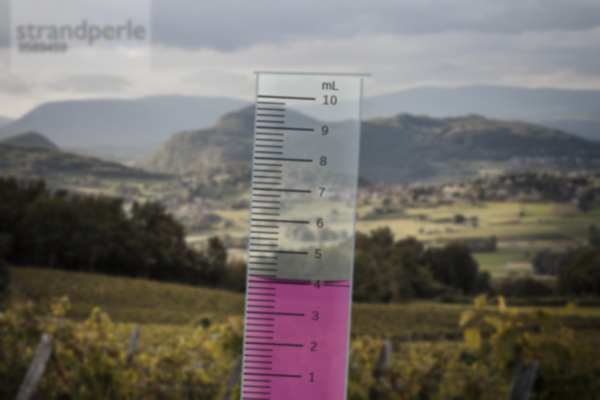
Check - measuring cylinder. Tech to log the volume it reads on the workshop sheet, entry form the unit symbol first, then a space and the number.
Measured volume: mL 4
